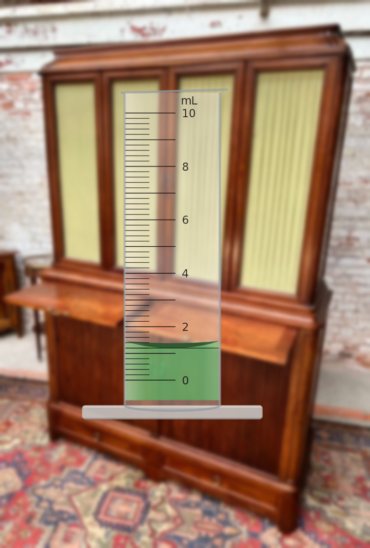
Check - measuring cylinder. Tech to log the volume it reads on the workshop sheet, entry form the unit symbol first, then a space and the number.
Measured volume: mL 1.2
